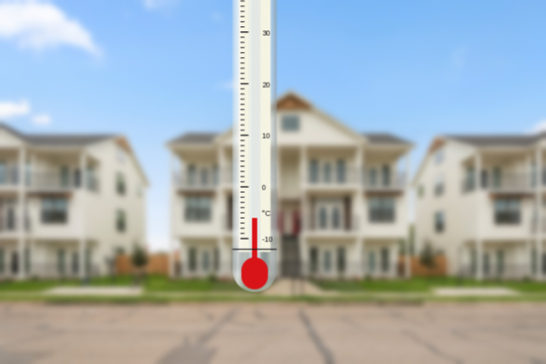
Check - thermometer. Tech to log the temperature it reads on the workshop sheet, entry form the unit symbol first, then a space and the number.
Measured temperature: °C -6
